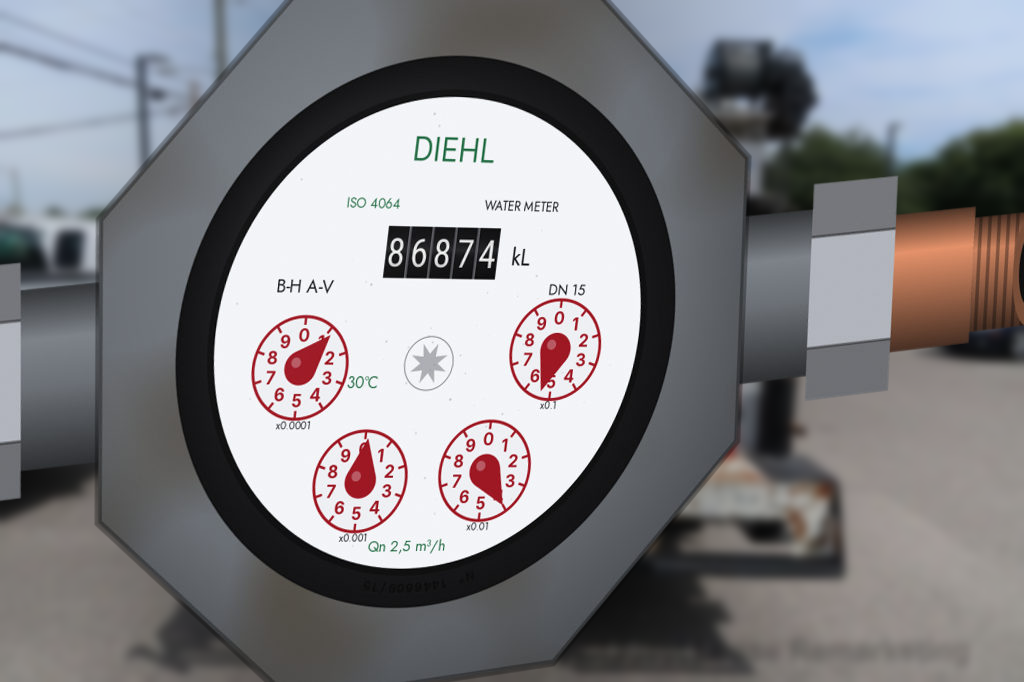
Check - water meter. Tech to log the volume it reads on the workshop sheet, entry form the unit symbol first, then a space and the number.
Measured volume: kL 86874.5401
